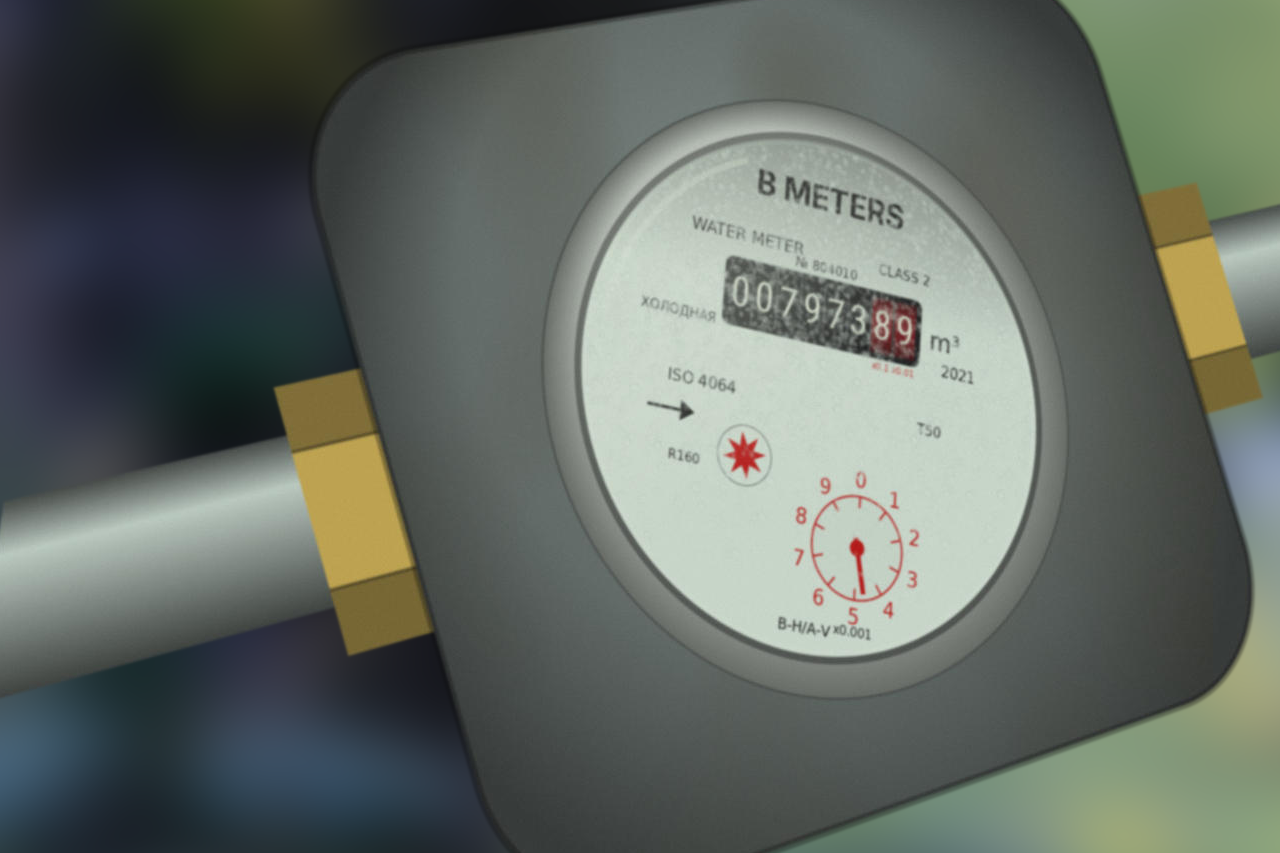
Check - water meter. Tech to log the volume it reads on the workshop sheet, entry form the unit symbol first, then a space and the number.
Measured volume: m³ 7973.894
